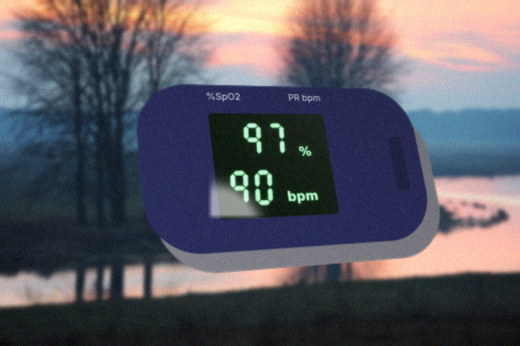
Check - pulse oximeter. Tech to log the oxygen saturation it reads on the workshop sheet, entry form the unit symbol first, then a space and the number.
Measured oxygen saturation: % 97
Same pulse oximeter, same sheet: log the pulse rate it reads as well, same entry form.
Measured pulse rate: bpm 90
